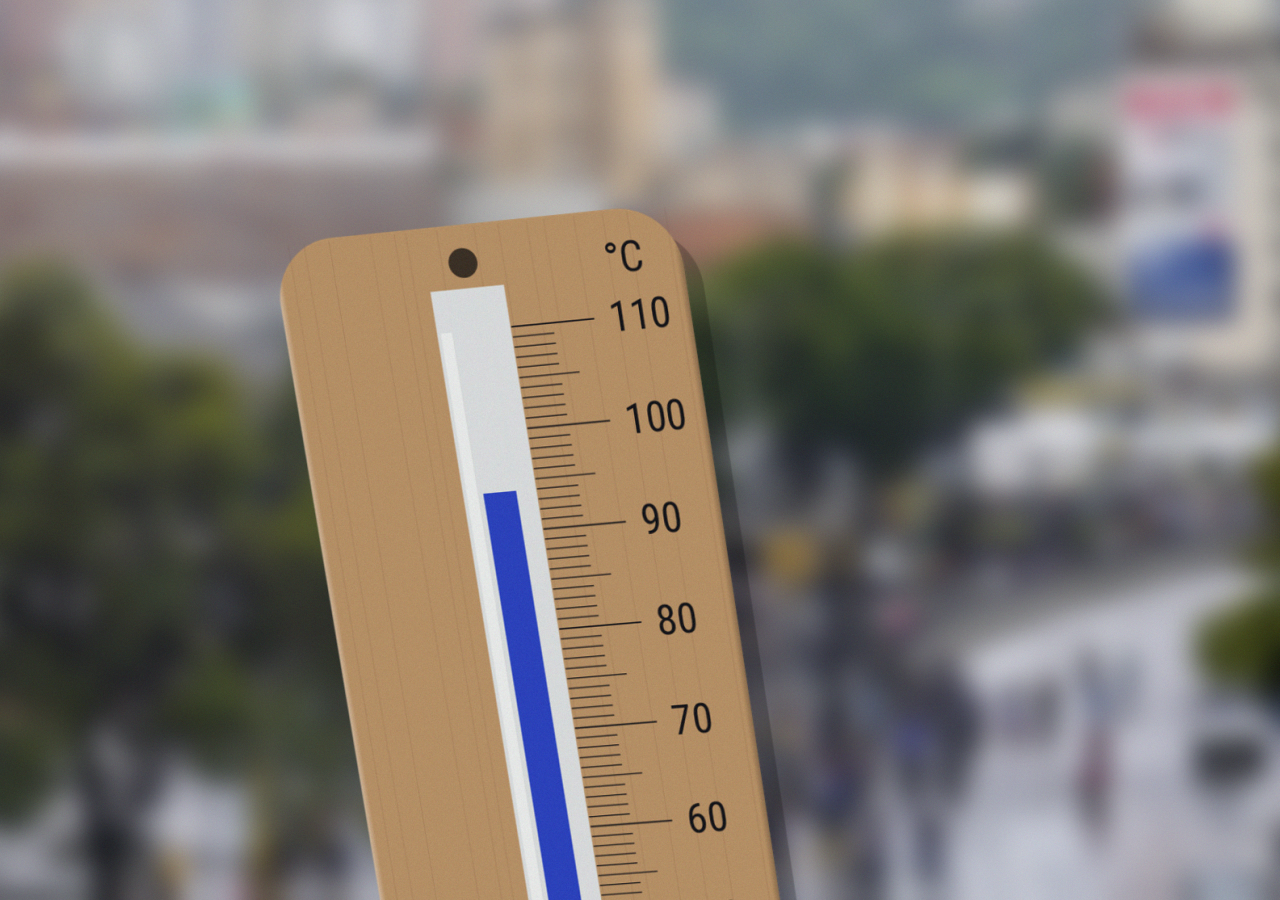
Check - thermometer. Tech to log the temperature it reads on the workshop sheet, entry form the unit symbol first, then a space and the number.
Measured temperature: °C 94
